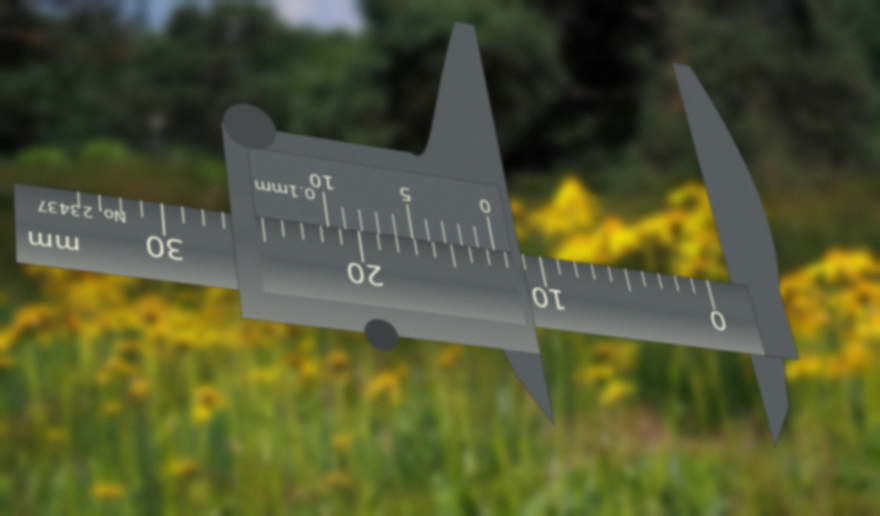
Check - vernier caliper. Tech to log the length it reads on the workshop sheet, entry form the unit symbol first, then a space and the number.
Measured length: mm 12.6
